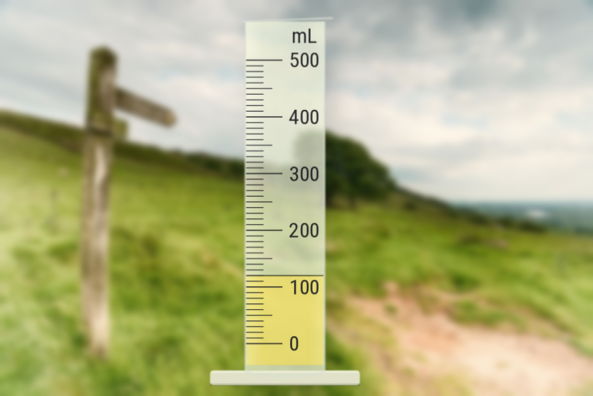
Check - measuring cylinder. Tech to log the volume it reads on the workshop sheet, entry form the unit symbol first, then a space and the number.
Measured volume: mL 120
